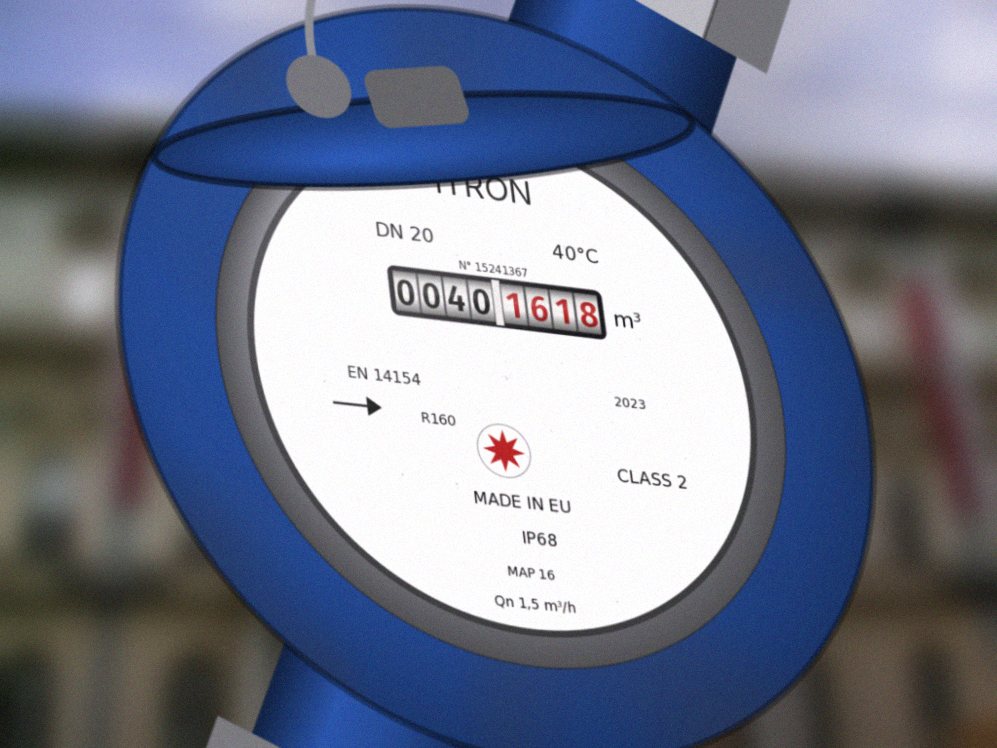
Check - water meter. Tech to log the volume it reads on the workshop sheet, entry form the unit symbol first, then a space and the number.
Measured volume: m³ 40.1618
